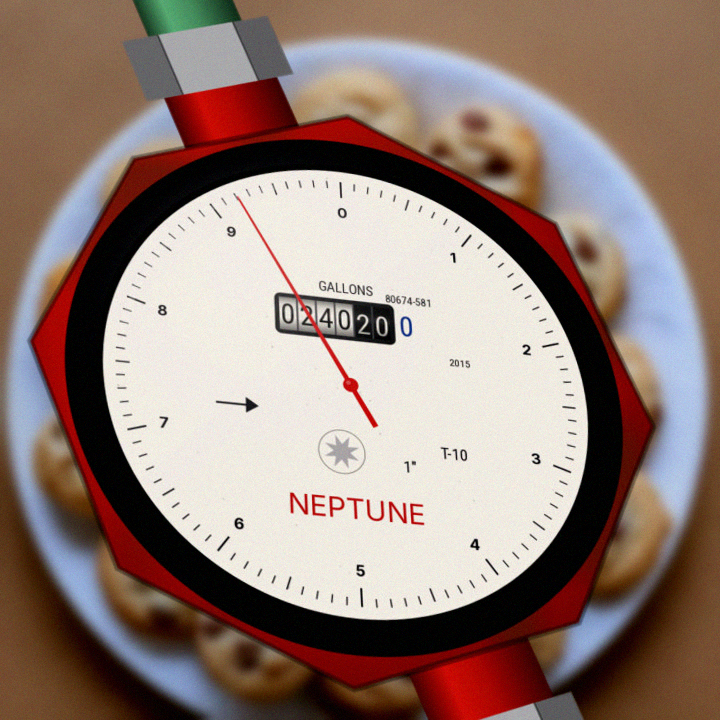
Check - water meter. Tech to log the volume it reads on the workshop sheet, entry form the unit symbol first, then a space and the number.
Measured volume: gal 240199.2
